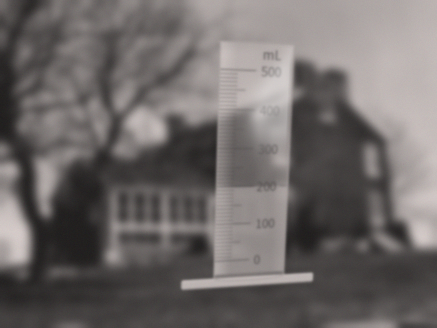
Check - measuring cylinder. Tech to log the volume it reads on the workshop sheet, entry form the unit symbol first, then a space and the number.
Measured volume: mL 200
